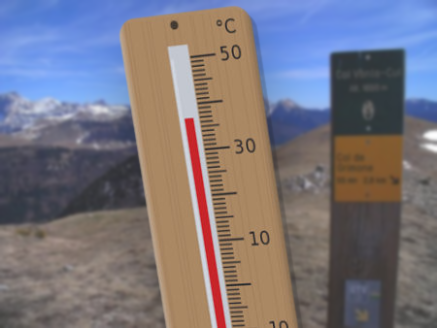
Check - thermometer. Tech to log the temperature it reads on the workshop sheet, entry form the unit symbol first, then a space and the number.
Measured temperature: °C 37
